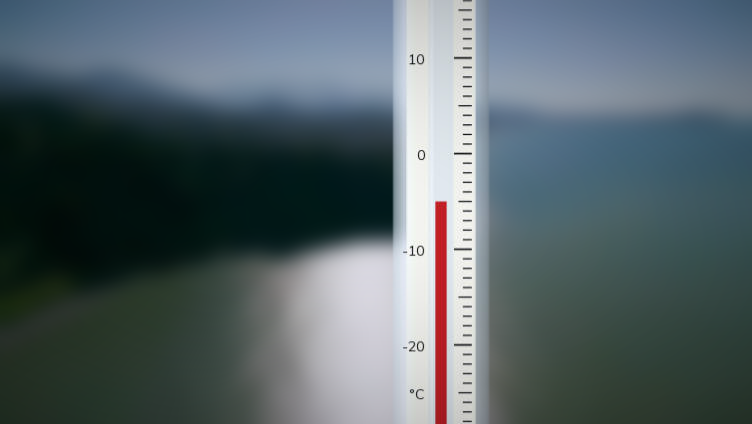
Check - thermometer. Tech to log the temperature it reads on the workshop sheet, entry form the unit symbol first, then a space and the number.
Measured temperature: °C -5
